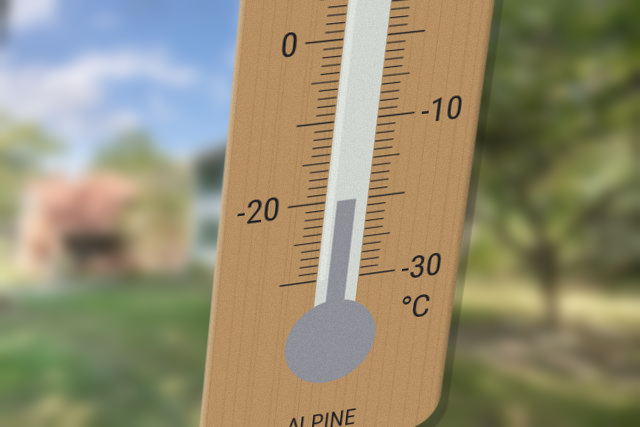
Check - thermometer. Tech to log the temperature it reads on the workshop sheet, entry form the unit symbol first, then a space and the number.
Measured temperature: °C -20
